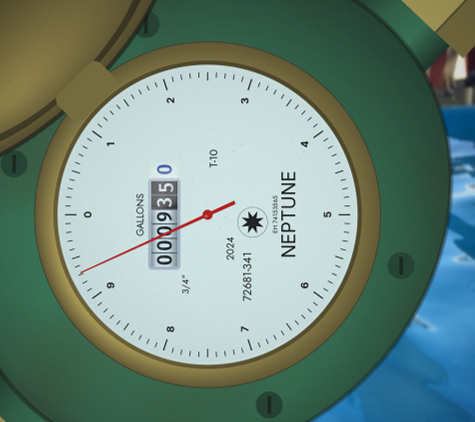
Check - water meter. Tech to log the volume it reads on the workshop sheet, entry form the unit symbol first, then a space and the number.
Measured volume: gal 9349.3
